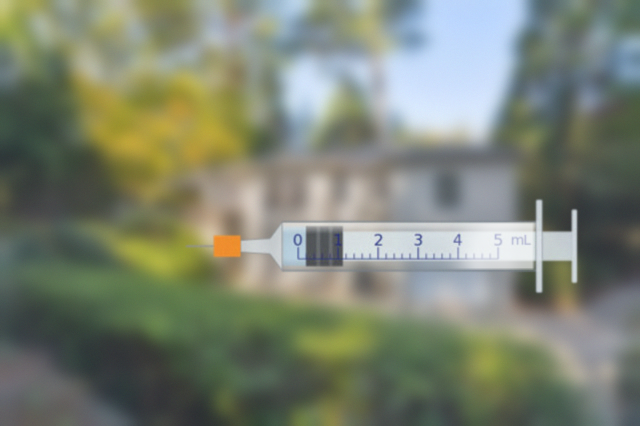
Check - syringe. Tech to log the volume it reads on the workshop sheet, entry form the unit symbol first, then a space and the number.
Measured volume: mL 0.2
